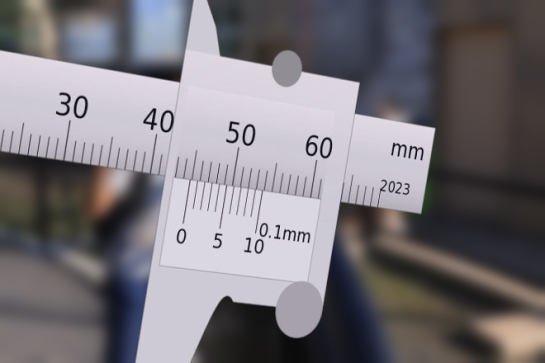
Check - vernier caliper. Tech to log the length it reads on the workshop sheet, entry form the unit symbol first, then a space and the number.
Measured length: mm 44.8
